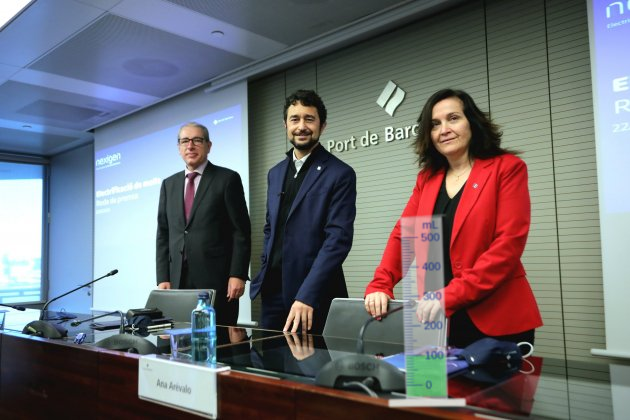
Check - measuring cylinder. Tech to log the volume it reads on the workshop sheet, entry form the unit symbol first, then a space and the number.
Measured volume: mL 100
